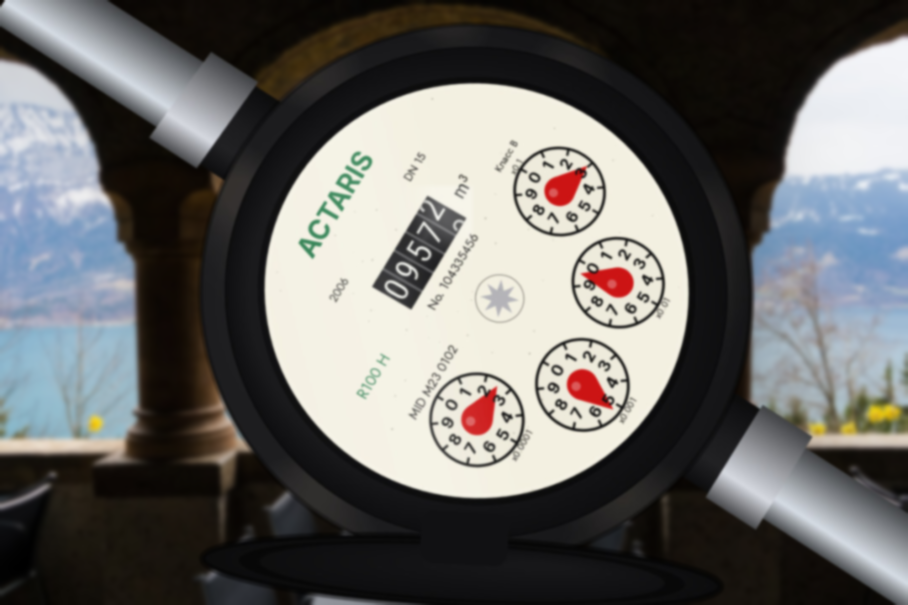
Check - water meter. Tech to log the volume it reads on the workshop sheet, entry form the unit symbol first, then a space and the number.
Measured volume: m³ 9572.2952
